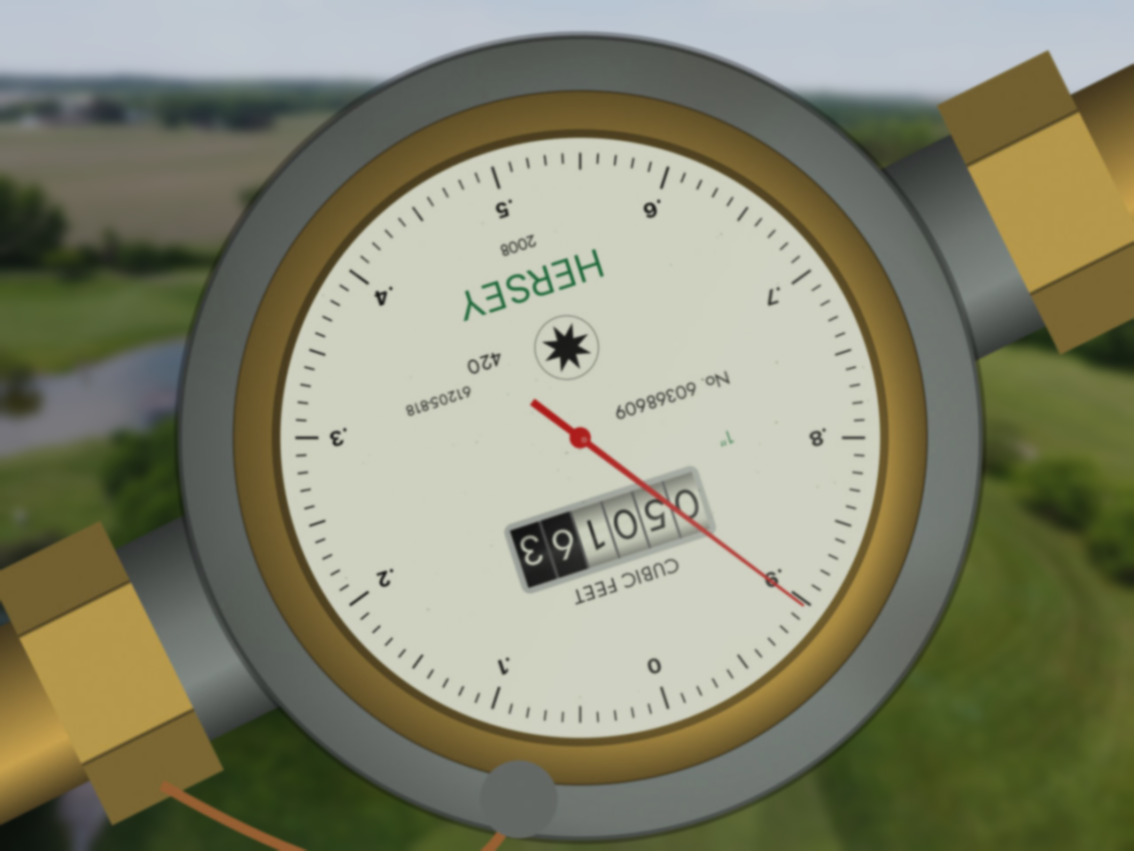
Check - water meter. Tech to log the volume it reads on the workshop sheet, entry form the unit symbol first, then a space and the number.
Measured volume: ft³ 50162.90
